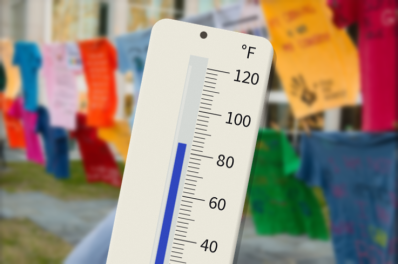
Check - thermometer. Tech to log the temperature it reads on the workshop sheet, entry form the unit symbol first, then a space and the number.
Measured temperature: °F 84
